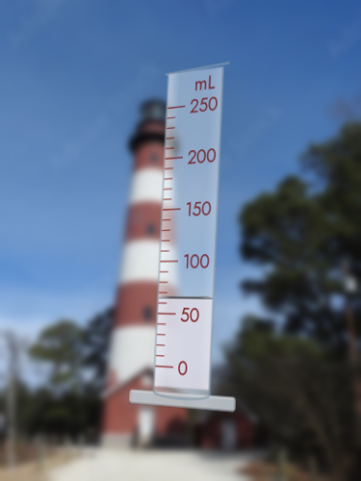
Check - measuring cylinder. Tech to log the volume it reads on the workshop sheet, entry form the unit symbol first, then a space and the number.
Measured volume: mL 65
